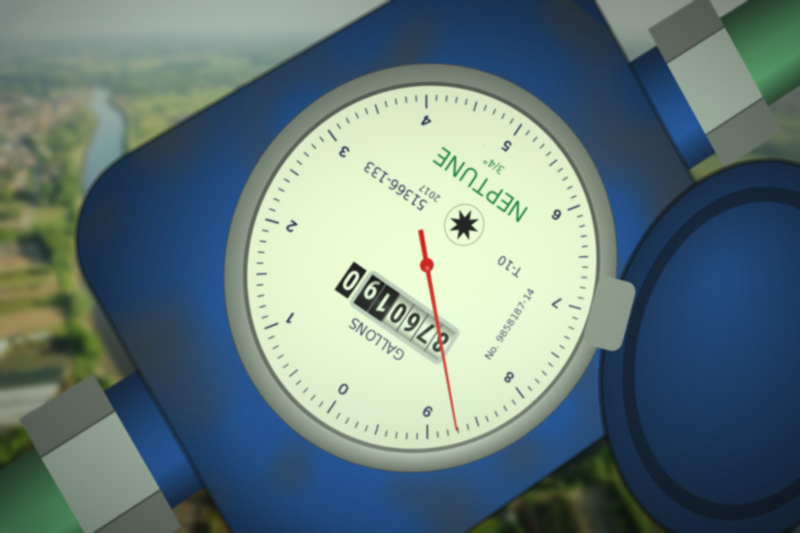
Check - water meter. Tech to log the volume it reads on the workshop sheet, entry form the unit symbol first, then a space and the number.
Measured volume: gal 8760188.7
